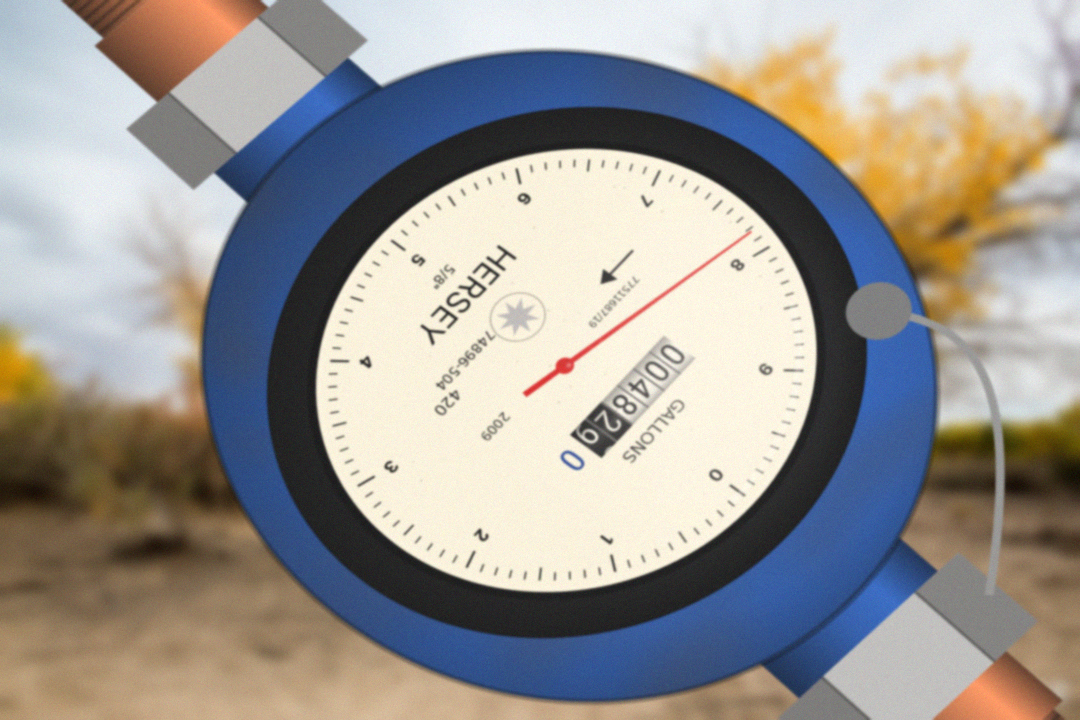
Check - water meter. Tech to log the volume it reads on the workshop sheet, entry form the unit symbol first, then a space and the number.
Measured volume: gal 48287.8
